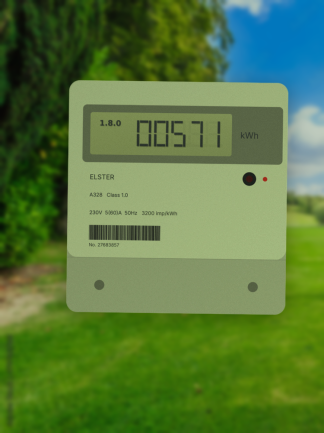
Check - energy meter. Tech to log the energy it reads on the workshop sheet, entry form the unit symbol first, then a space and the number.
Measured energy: kWh 571
